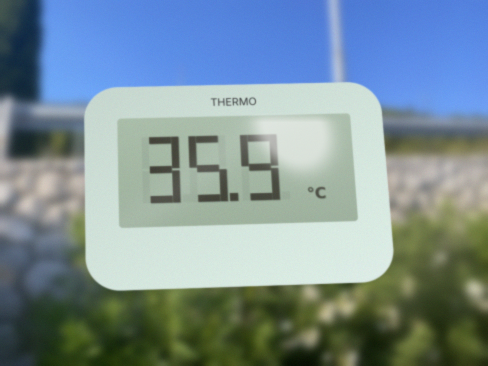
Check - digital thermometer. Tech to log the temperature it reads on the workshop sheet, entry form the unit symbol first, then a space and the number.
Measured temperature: °C 35.9
